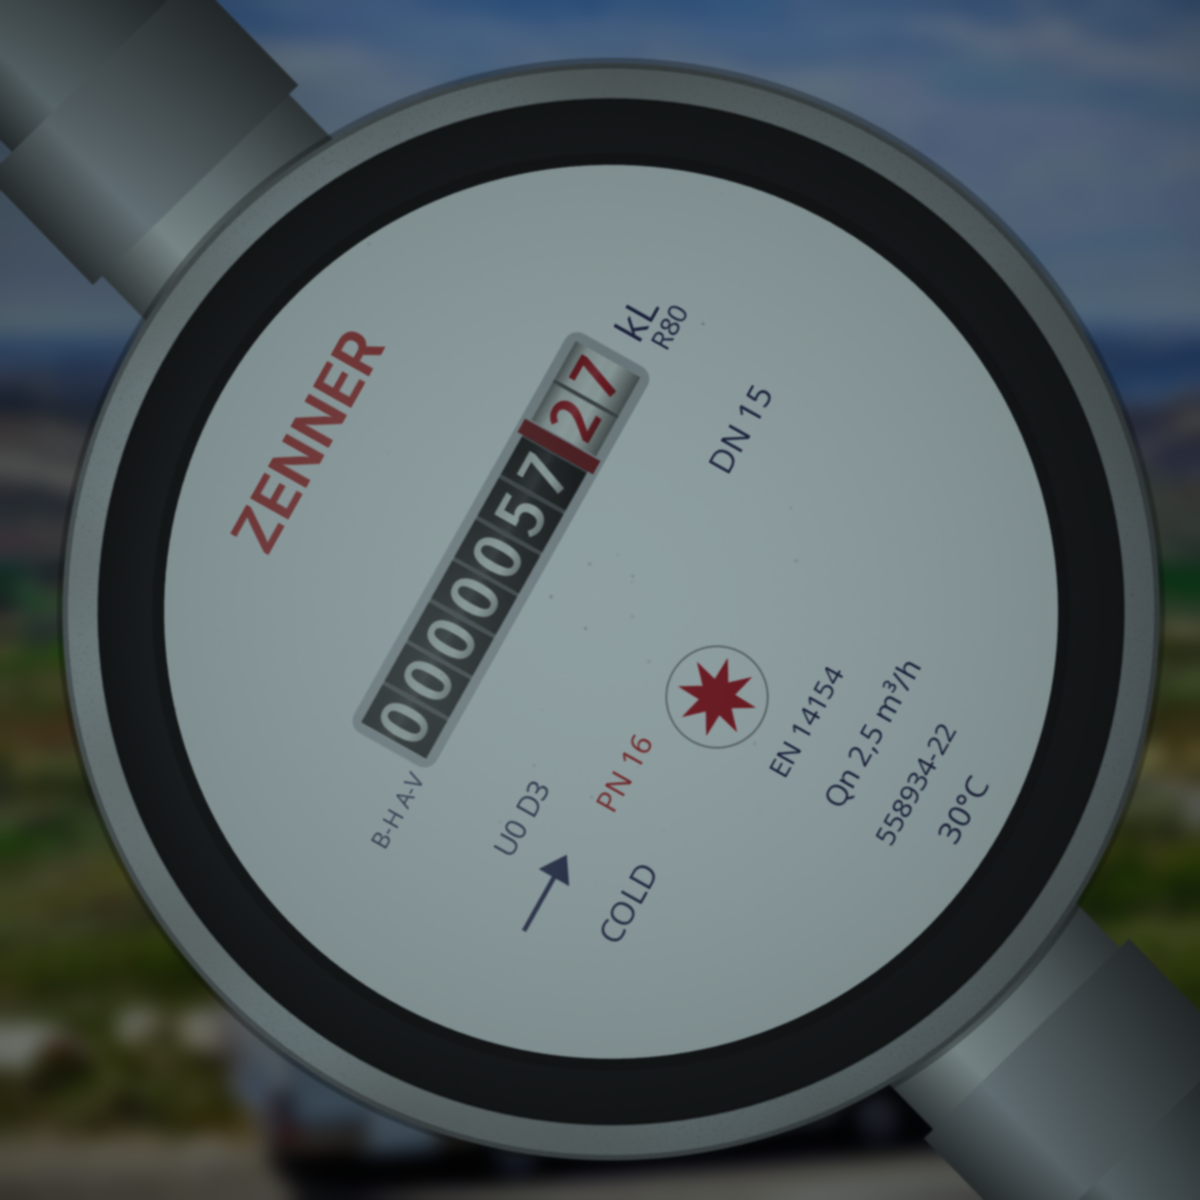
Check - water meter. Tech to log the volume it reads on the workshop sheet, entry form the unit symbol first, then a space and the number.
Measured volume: kL 57.27
